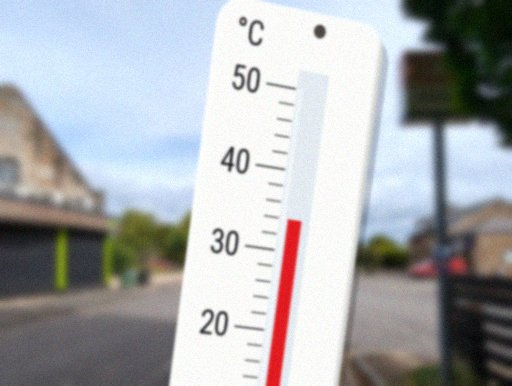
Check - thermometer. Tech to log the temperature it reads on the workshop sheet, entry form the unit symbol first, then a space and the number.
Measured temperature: °C 34
